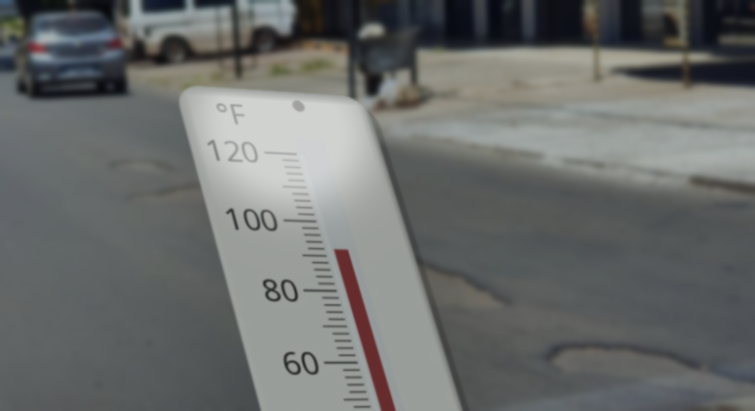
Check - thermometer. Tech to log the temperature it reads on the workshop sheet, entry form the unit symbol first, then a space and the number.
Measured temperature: °F 92
